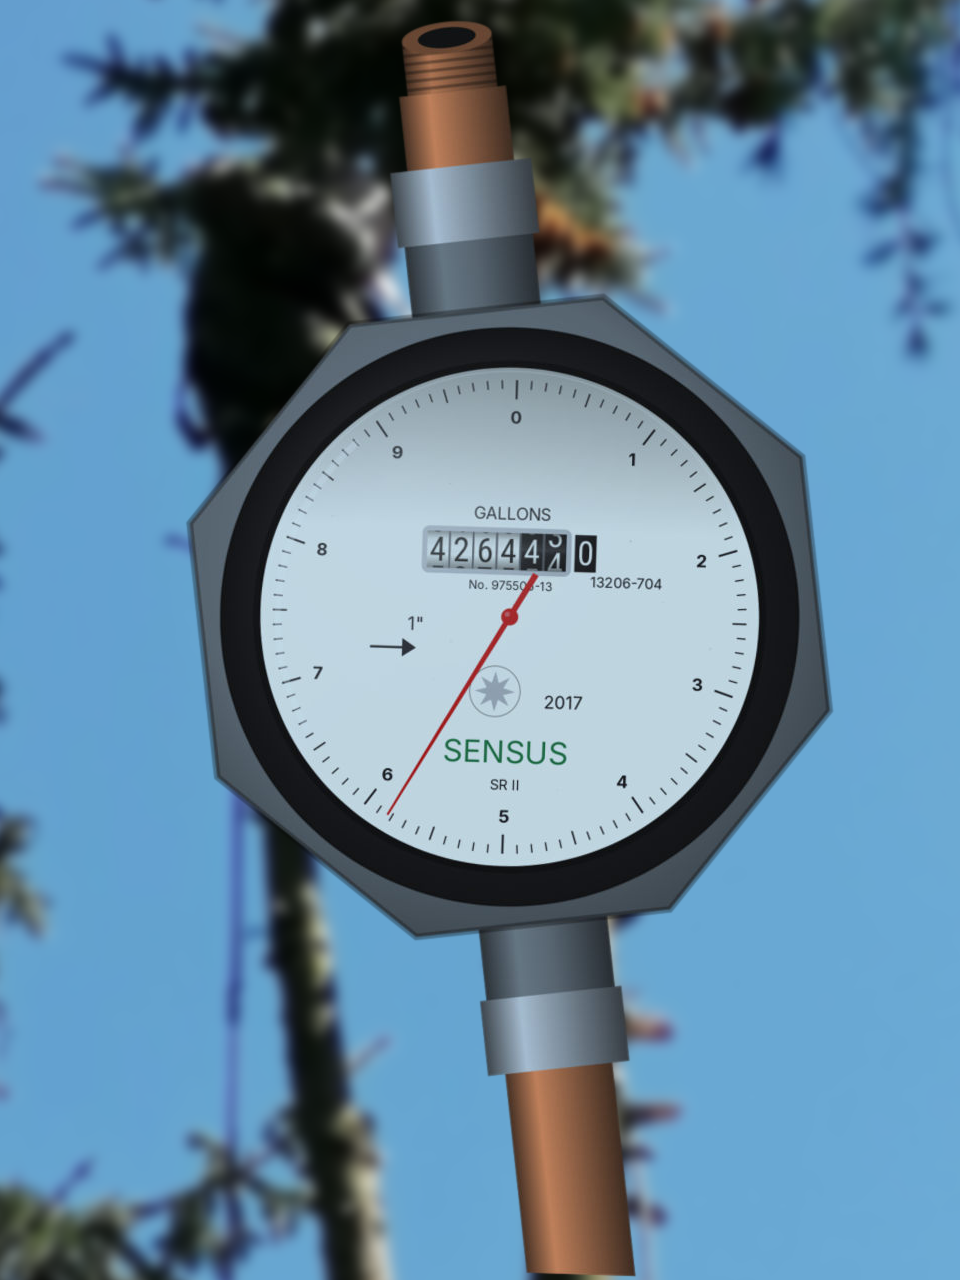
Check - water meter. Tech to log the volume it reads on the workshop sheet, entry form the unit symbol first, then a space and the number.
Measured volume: gal 4264435.8
